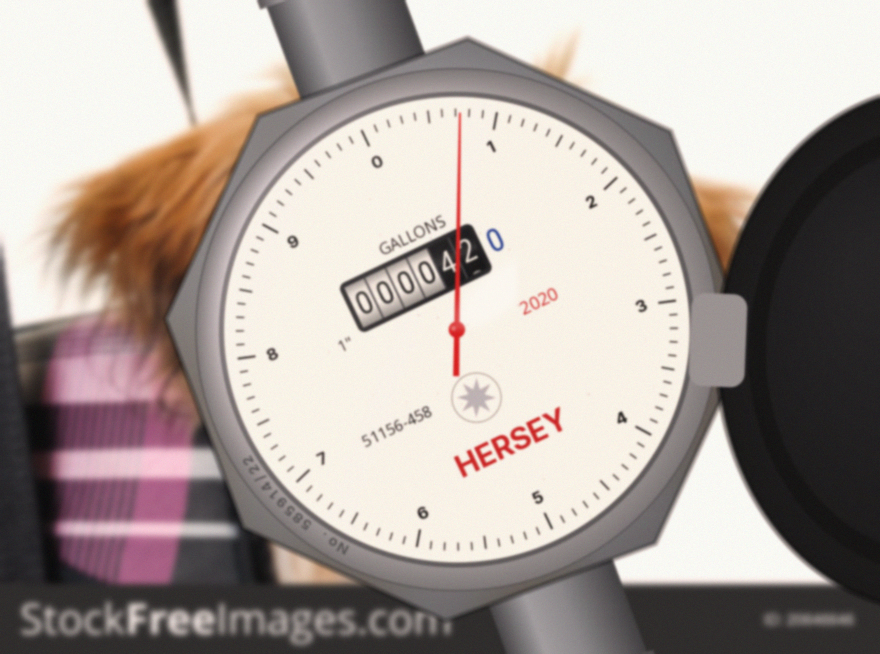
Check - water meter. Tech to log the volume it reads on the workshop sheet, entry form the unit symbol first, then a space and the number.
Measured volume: gal 420.7
